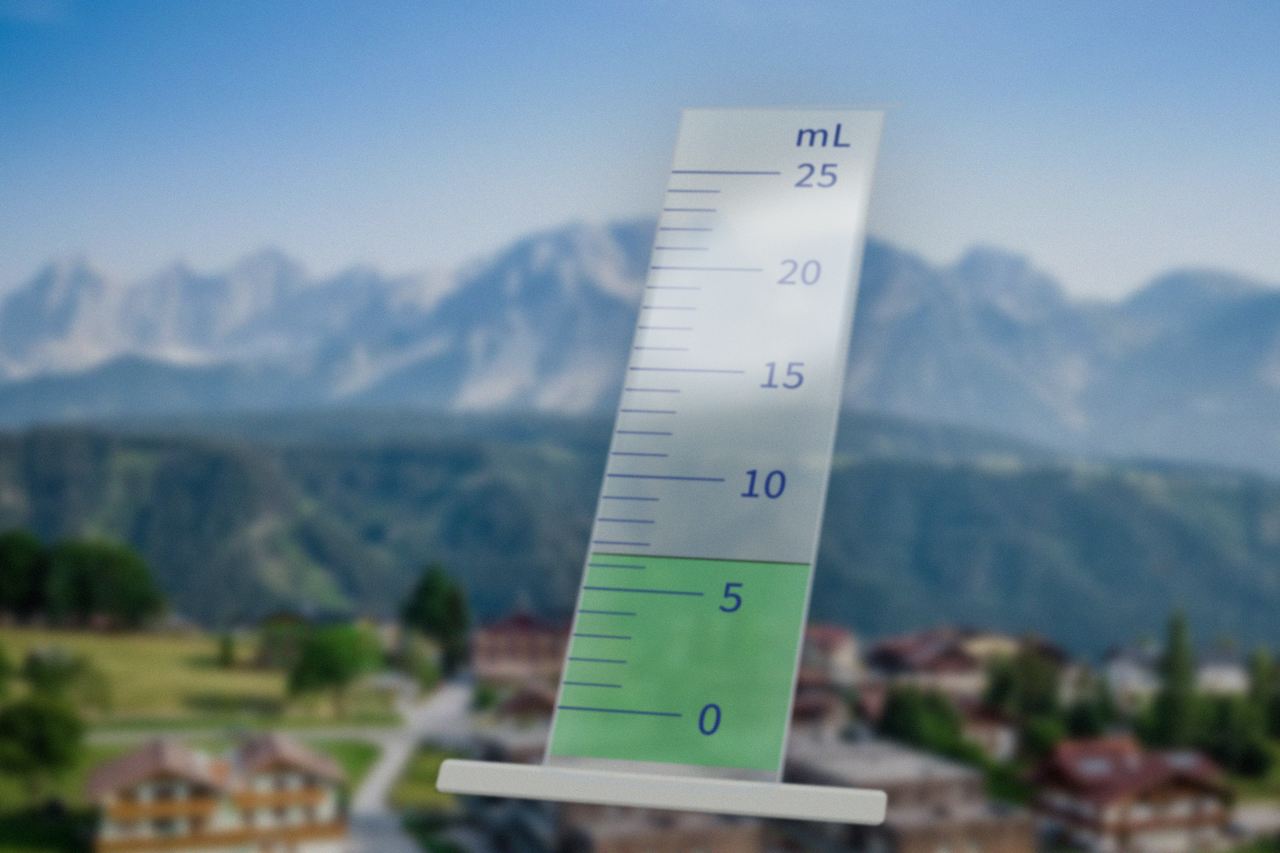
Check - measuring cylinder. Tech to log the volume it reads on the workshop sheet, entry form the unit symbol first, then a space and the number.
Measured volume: mL 6.5
